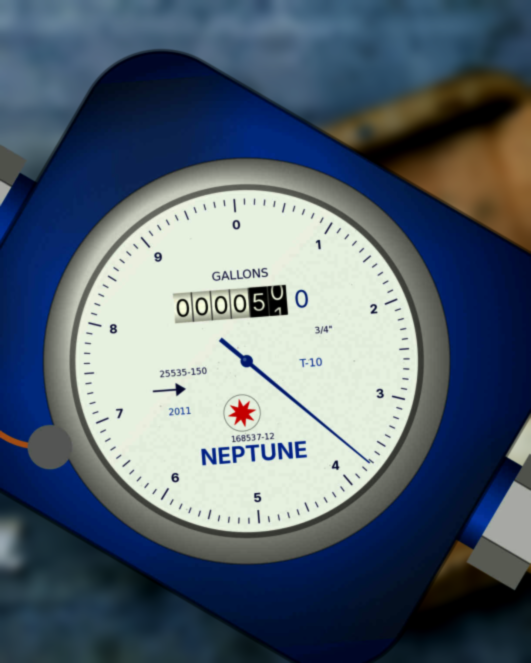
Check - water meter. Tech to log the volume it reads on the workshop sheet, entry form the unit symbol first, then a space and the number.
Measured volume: gal 503.7
